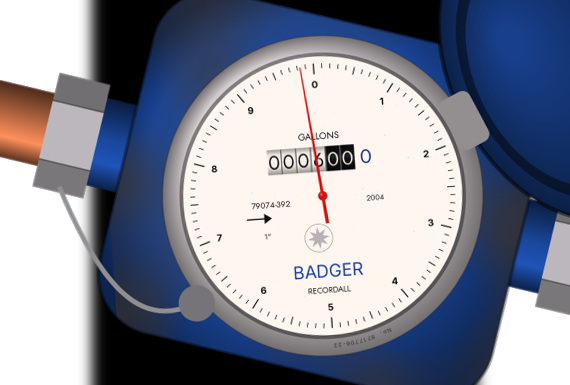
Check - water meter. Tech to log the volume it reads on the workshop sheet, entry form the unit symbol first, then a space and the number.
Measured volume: gal 5999.8
